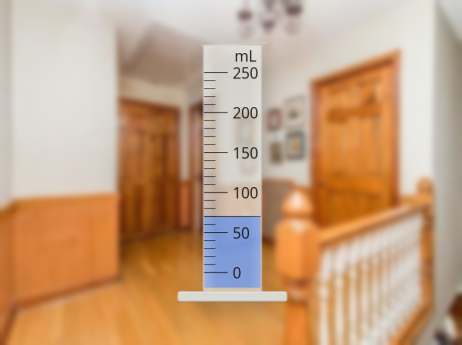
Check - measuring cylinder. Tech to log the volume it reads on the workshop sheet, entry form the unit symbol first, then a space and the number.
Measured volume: mL 70
